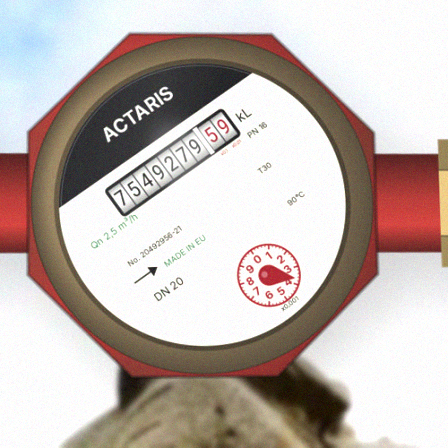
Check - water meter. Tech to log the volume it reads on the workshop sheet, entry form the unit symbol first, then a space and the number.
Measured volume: kL 7549279.593
